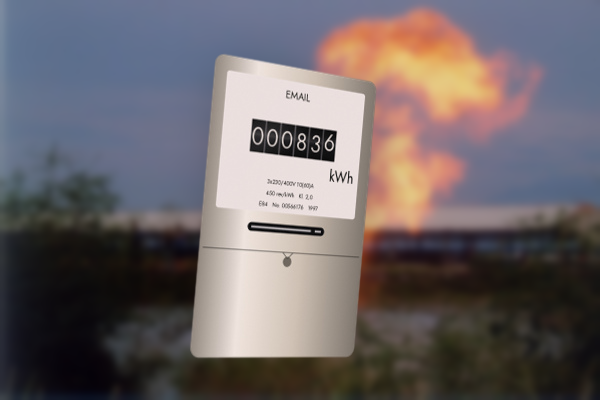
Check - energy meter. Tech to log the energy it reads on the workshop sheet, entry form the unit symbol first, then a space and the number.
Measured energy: kWh 836
